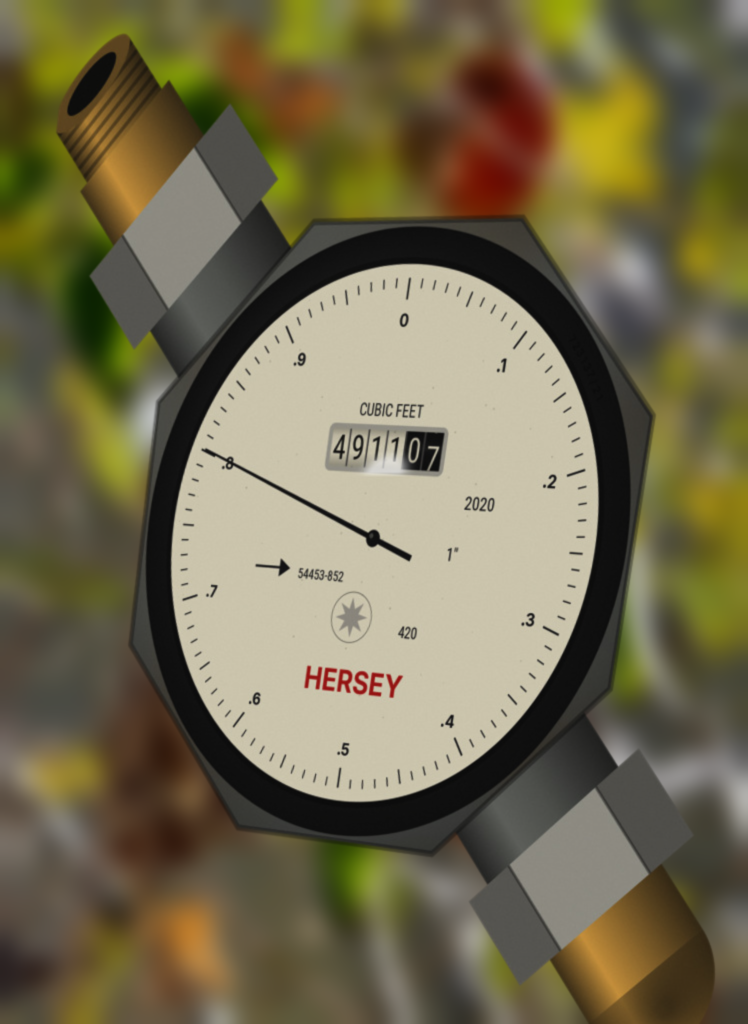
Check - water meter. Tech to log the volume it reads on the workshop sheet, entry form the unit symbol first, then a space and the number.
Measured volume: ft³ 491106.80
